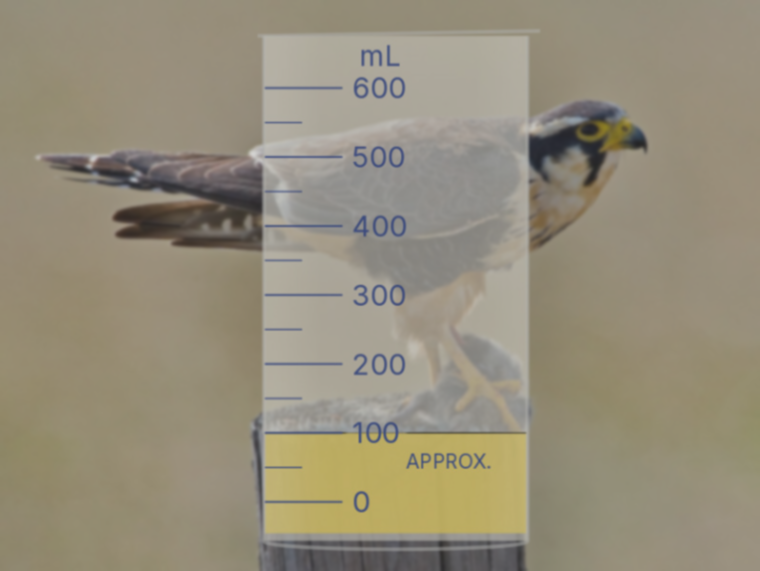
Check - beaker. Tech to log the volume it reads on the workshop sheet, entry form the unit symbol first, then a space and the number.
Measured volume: mL 100
